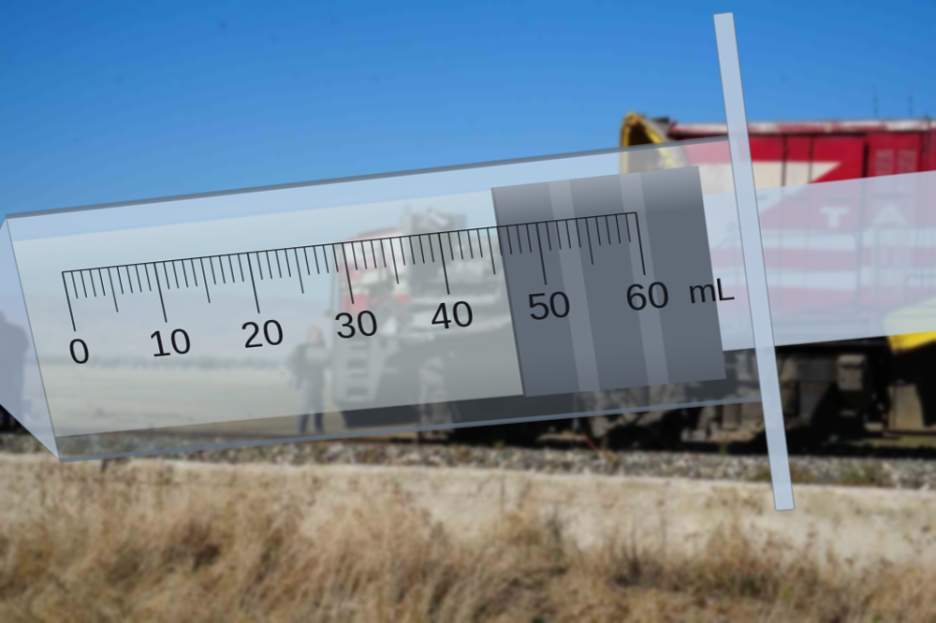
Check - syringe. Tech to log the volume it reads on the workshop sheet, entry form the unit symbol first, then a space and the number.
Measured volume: mL 46
